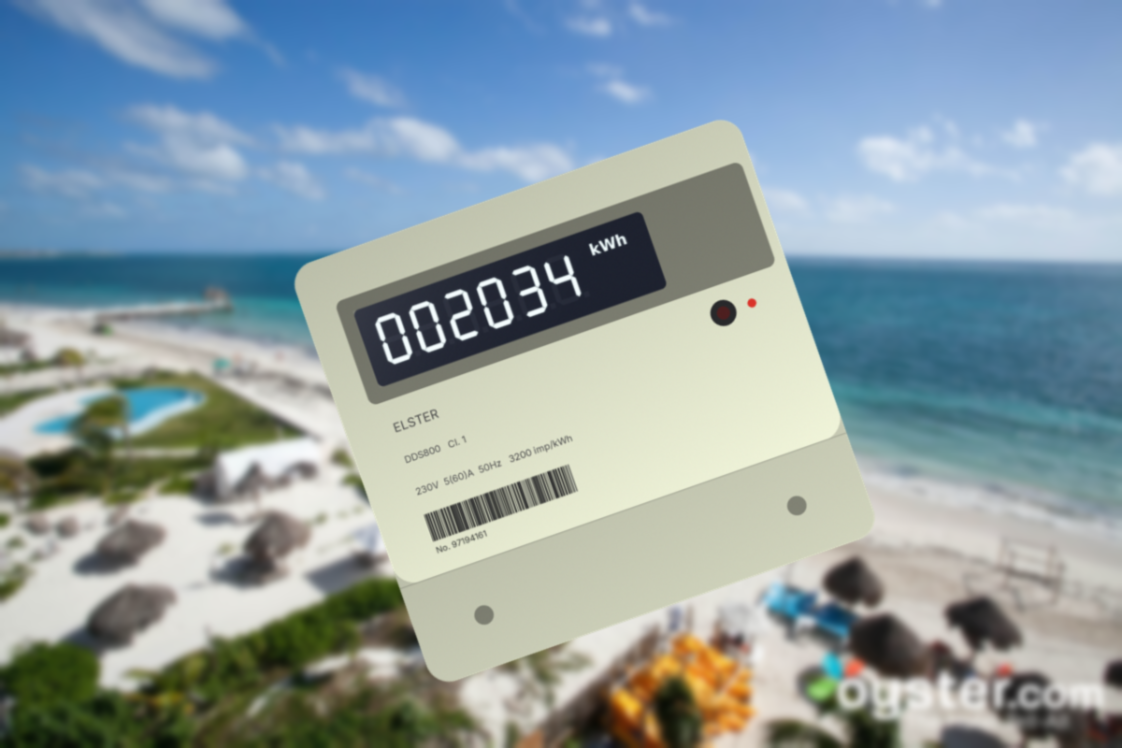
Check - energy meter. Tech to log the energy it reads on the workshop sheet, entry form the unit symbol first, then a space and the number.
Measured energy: kWh 2034
